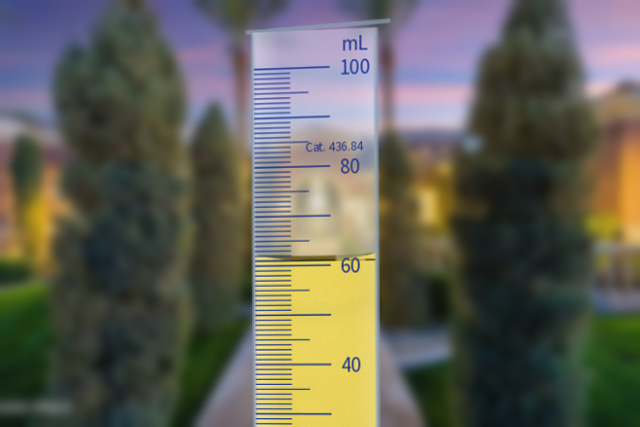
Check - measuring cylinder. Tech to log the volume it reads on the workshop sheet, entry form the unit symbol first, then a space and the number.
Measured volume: mL 61
